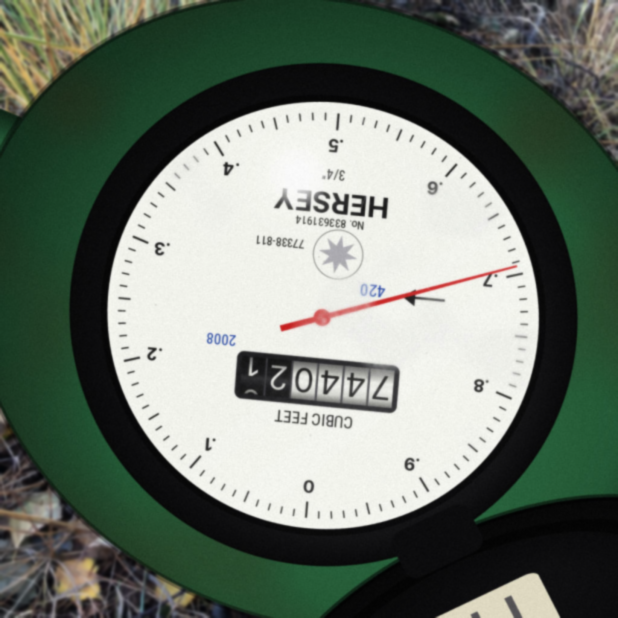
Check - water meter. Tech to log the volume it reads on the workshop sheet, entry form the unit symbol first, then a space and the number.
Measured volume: ft³ 744020.69
